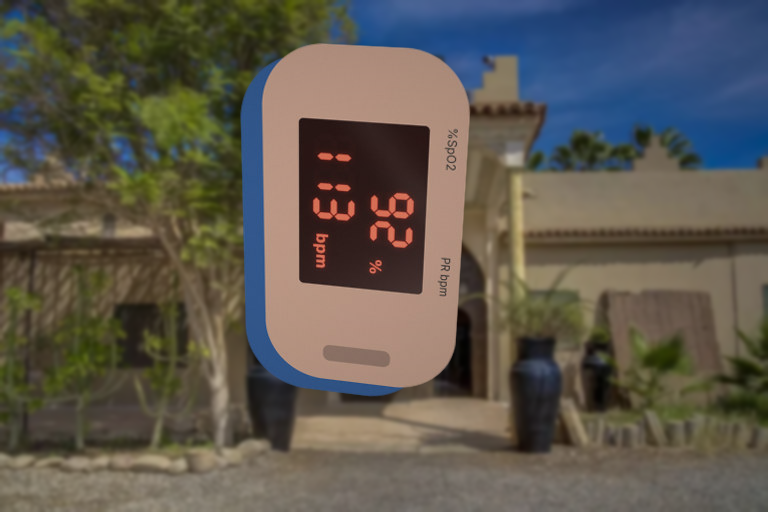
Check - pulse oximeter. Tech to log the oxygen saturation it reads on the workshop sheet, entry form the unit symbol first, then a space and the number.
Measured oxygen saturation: % 92
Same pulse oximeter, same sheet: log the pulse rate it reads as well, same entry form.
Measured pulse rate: bpm 113
